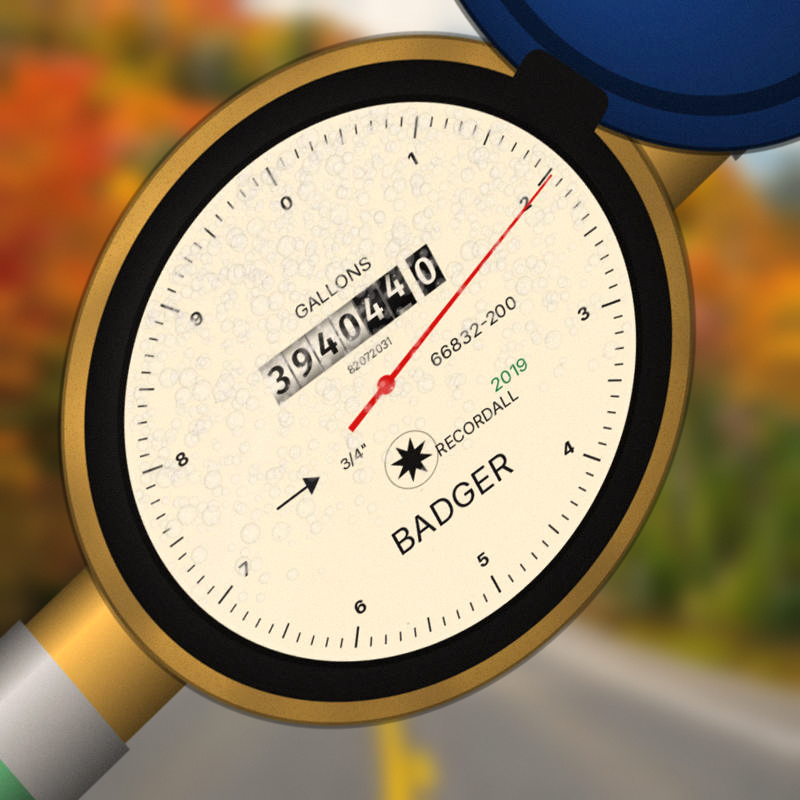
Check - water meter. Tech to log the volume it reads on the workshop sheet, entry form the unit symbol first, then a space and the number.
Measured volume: gal 3940442.0
